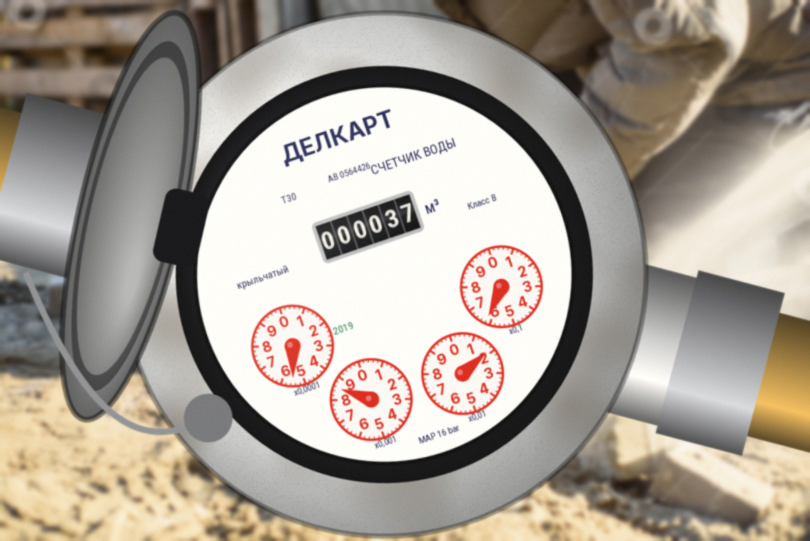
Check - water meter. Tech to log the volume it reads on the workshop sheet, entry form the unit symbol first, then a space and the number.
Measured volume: m³ 37.6185
